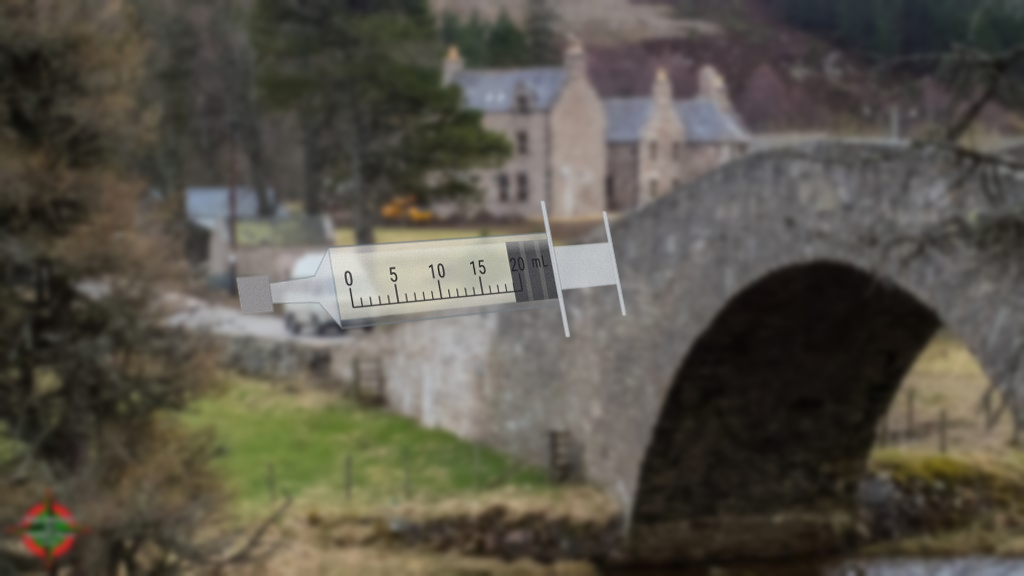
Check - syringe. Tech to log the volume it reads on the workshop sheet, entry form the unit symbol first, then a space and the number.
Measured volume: mL 19
